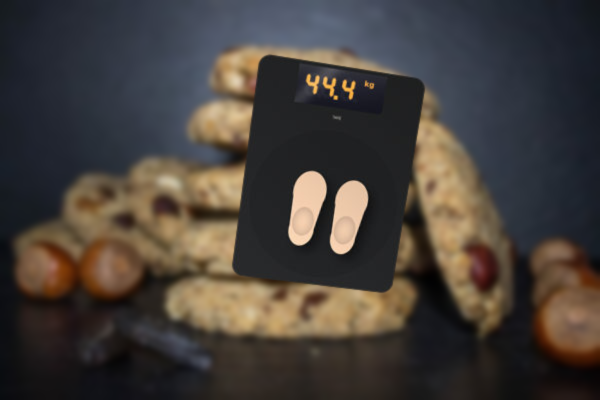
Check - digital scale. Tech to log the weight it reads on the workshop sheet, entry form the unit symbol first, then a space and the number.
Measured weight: kg 44.4
